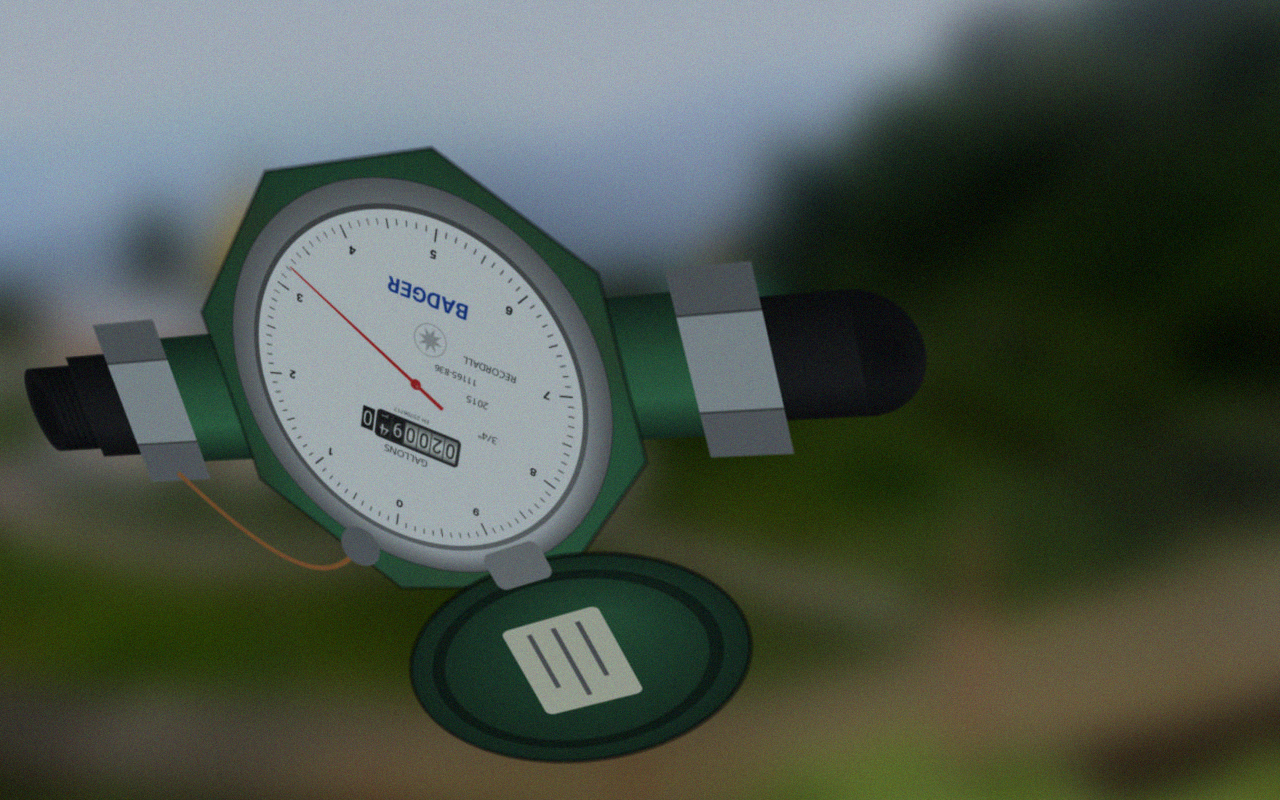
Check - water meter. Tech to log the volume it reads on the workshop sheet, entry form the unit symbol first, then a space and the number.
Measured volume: gal 200943.2
